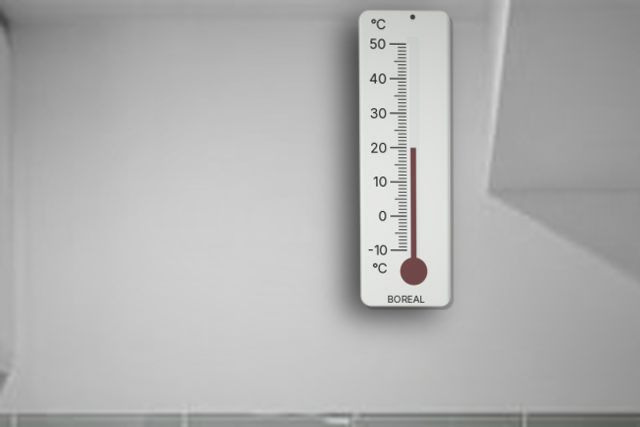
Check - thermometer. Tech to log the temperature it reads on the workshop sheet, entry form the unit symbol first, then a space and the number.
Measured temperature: °C 20
